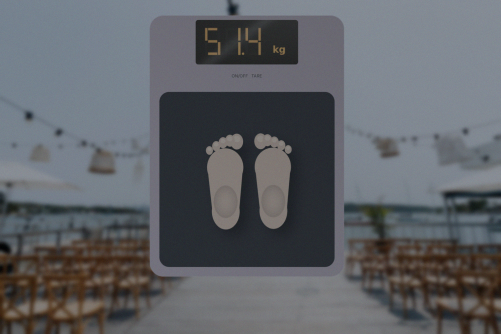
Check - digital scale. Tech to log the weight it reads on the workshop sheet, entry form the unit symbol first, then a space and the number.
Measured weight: kg 51.4
